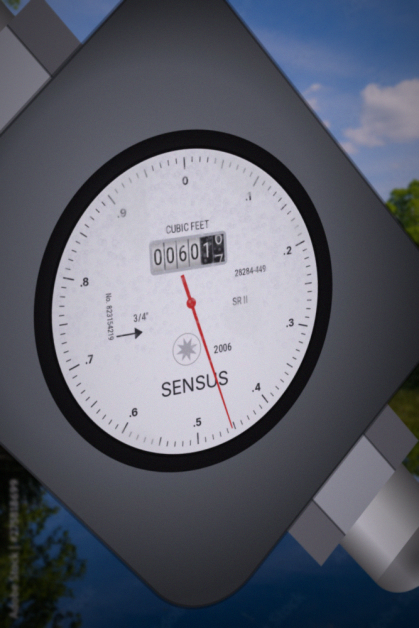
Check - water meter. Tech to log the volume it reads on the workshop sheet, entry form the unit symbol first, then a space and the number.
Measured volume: ft³ 6016.45
